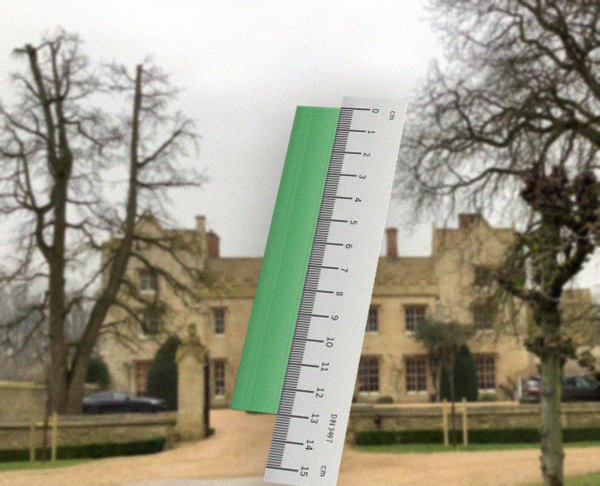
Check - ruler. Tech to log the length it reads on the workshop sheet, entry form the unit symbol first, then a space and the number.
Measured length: cm 13
